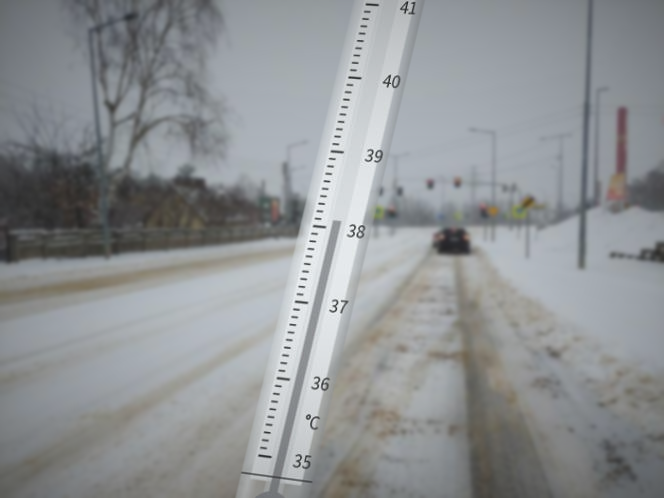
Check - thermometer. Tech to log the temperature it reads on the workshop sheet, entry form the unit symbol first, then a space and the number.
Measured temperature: °C 38.1
